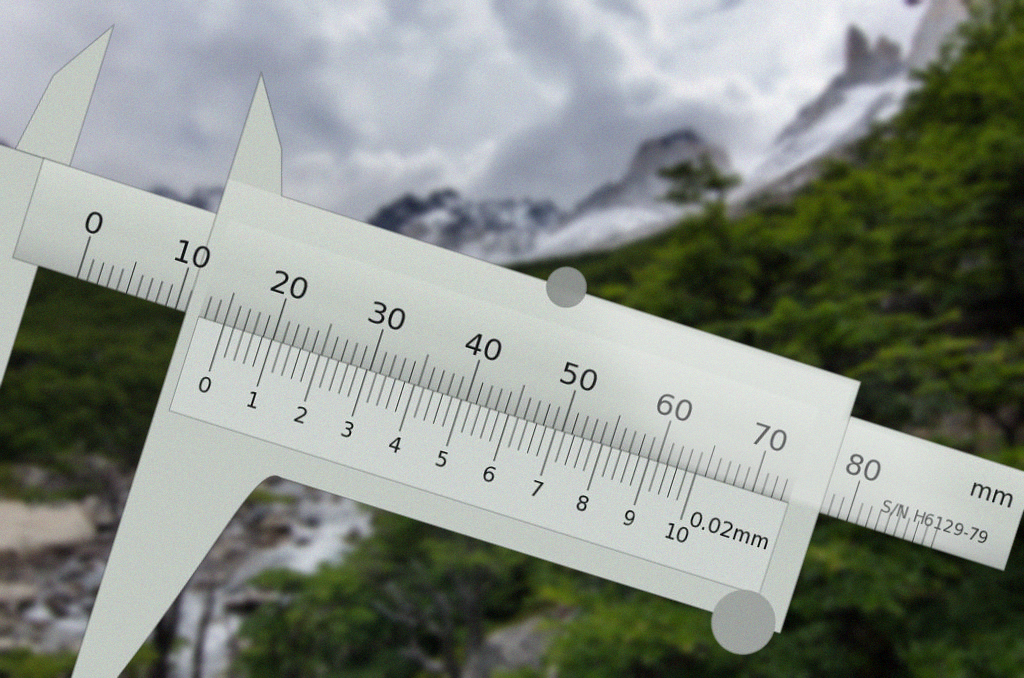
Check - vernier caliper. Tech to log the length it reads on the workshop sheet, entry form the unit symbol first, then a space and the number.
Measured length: mm 15.0
